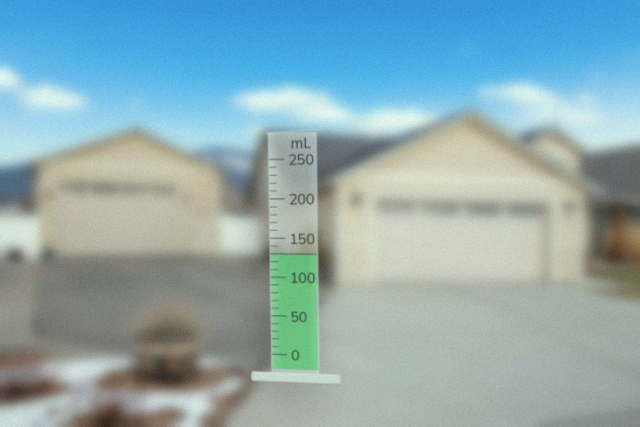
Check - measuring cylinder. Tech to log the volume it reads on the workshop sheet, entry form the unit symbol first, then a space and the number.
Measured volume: mL 130
